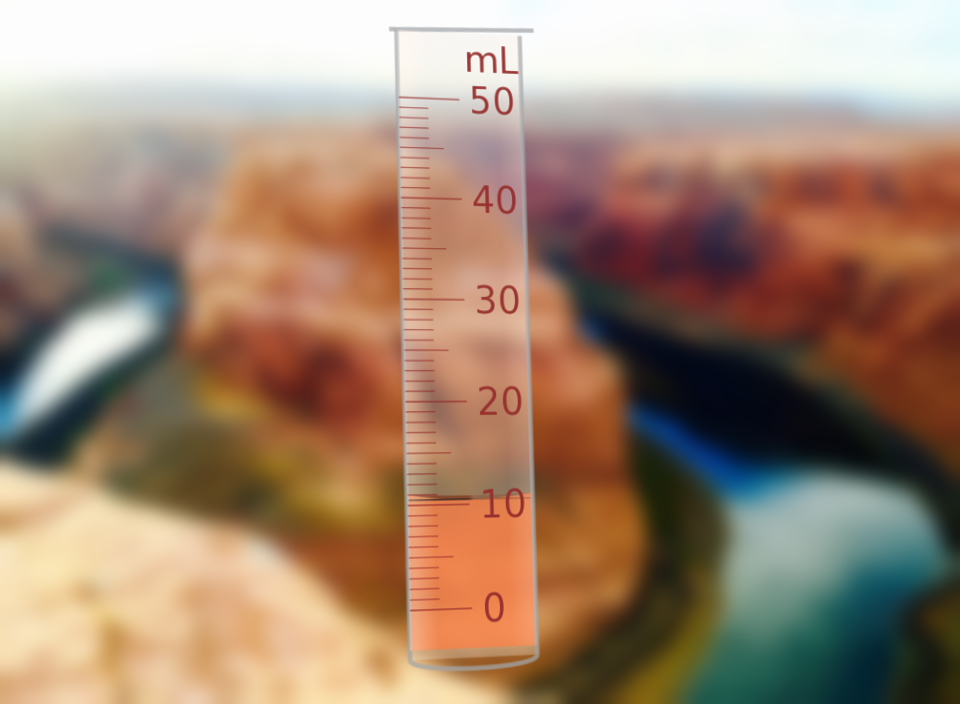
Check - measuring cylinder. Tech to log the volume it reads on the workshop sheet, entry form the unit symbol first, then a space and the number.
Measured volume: mL 10.5
